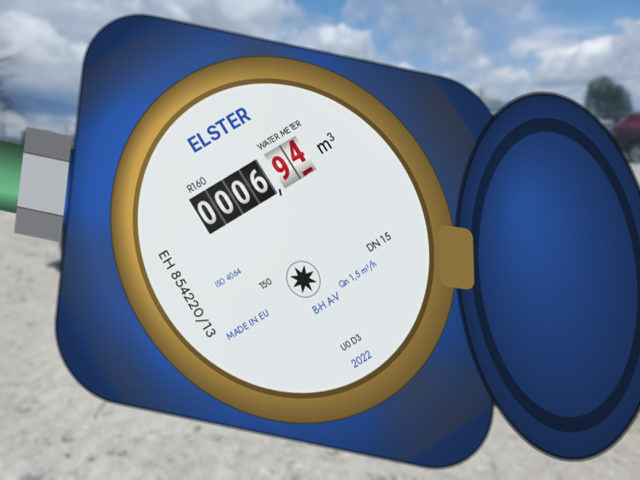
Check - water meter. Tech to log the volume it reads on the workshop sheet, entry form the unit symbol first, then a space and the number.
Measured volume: m³ 6.94
